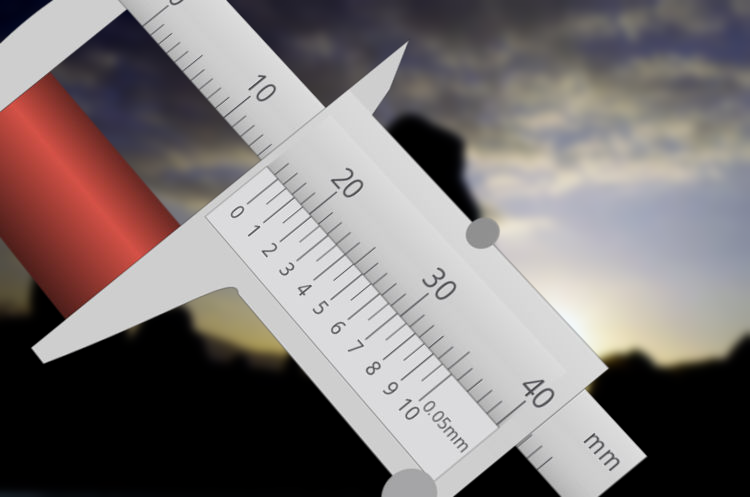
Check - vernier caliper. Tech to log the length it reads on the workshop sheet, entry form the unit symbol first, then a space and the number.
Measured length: mm 16.4
